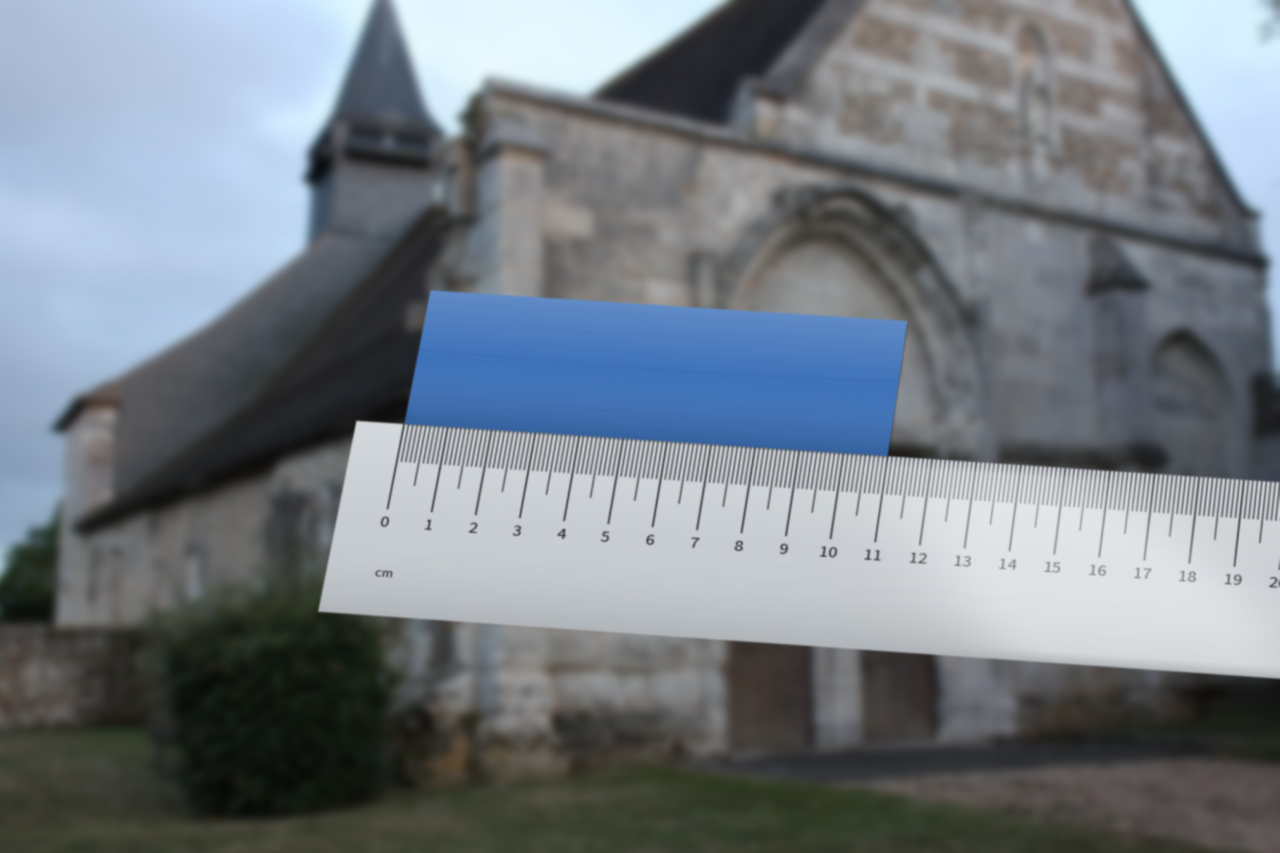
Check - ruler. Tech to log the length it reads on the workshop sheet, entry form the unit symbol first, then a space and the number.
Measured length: cm 11
